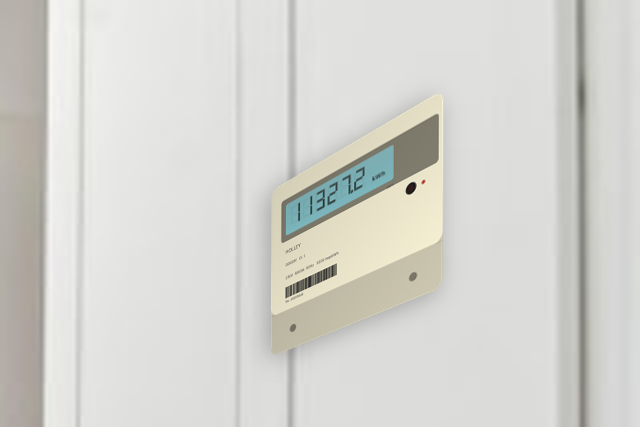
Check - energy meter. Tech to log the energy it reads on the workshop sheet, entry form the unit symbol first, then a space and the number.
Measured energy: kWh 11327.2
